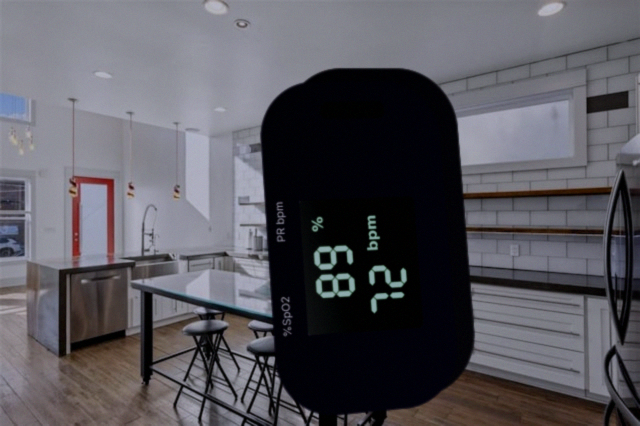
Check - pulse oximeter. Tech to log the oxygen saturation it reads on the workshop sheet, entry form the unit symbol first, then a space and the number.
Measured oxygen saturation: % 89
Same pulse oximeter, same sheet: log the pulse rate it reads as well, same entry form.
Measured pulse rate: bpm 72
